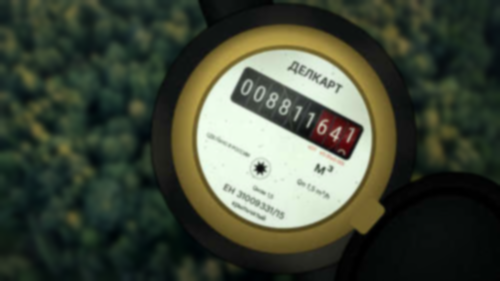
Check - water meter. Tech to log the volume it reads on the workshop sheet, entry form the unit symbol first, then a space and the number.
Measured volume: m³ 8811.641
